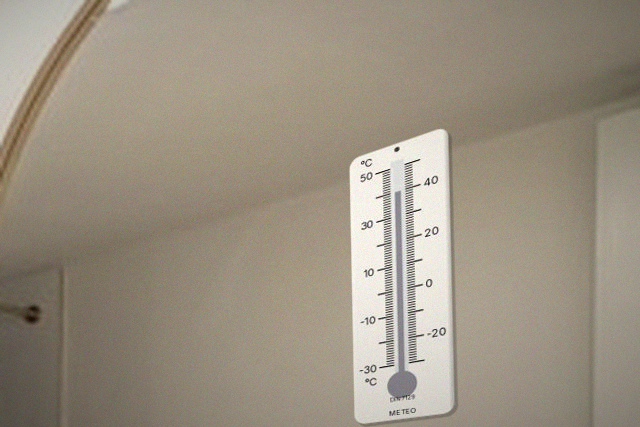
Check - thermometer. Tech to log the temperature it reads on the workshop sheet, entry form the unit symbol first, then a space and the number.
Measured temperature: °C 40
